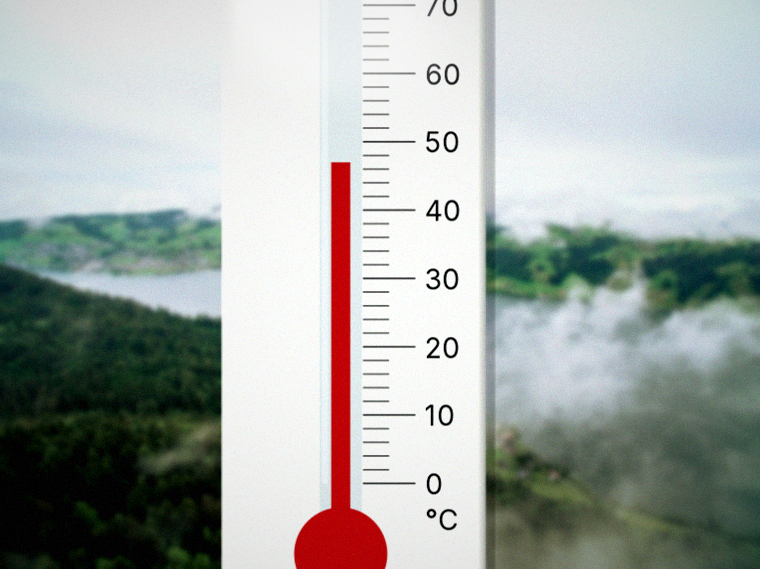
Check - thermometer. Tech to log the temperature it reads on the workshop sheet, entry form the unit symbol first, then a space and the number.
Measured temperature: °C 47
